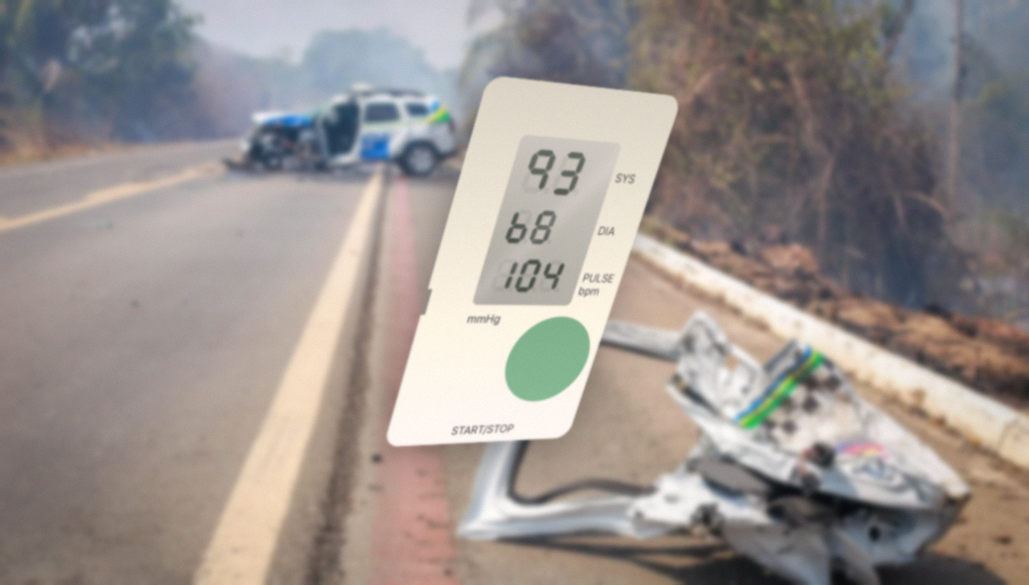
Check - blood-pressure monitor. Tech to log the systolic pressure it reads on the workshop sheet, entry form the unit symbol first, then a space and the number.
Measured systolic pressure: mmHg 93
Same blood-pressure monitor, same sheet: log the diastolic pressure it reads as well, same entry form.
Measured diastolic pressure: mmHg 68
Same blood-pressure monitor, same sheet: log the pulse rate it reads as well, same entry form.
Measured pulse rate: bpm 104
